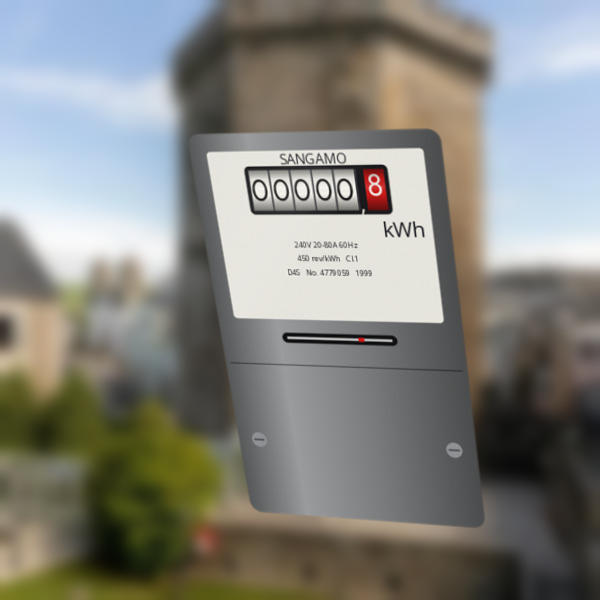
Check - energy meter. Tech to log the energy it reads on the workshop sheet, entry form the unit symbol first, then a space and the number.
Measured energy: kWh 0.8
